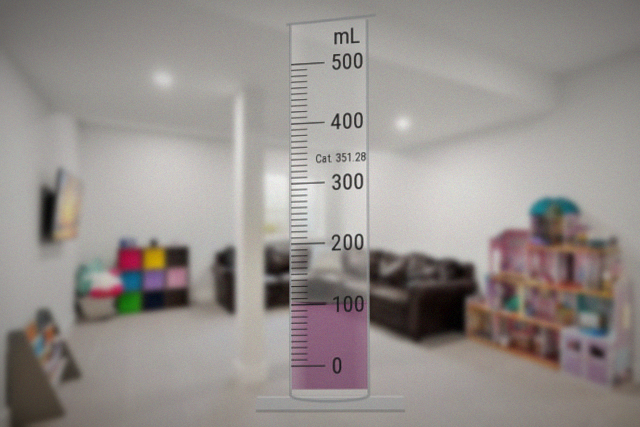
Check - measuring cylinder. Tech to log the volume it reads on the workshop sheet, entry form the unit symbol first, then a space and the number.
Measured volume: mL 100
